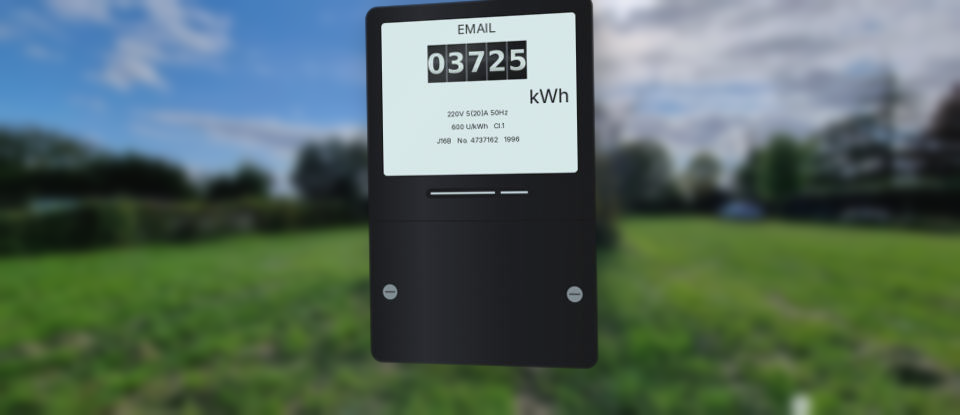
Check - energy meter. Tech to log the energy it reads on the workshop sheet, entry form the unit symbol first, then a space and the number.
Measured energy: kWh 3725
